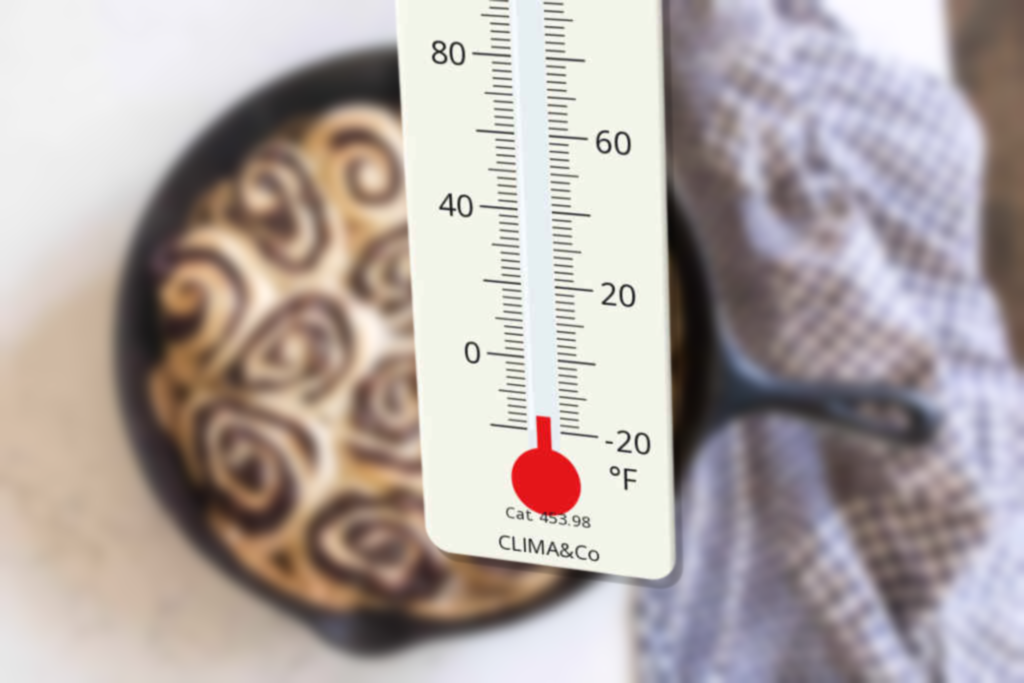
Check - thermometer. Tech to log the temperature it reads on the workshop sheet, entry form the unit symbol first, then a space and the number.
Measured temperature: °F -16
